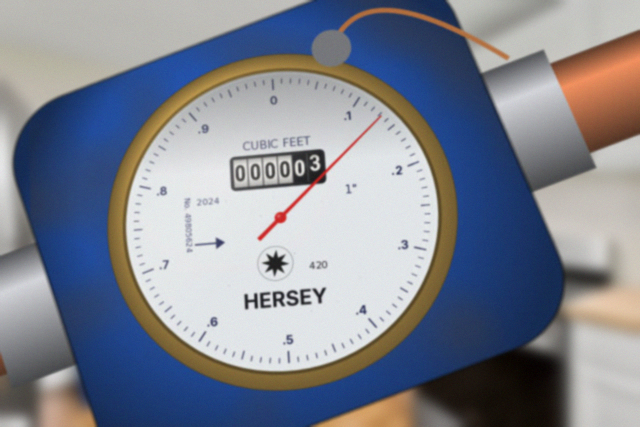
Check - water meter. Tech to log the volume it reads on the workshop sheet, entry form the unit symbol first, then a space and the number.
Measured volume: ft³ 3.13
